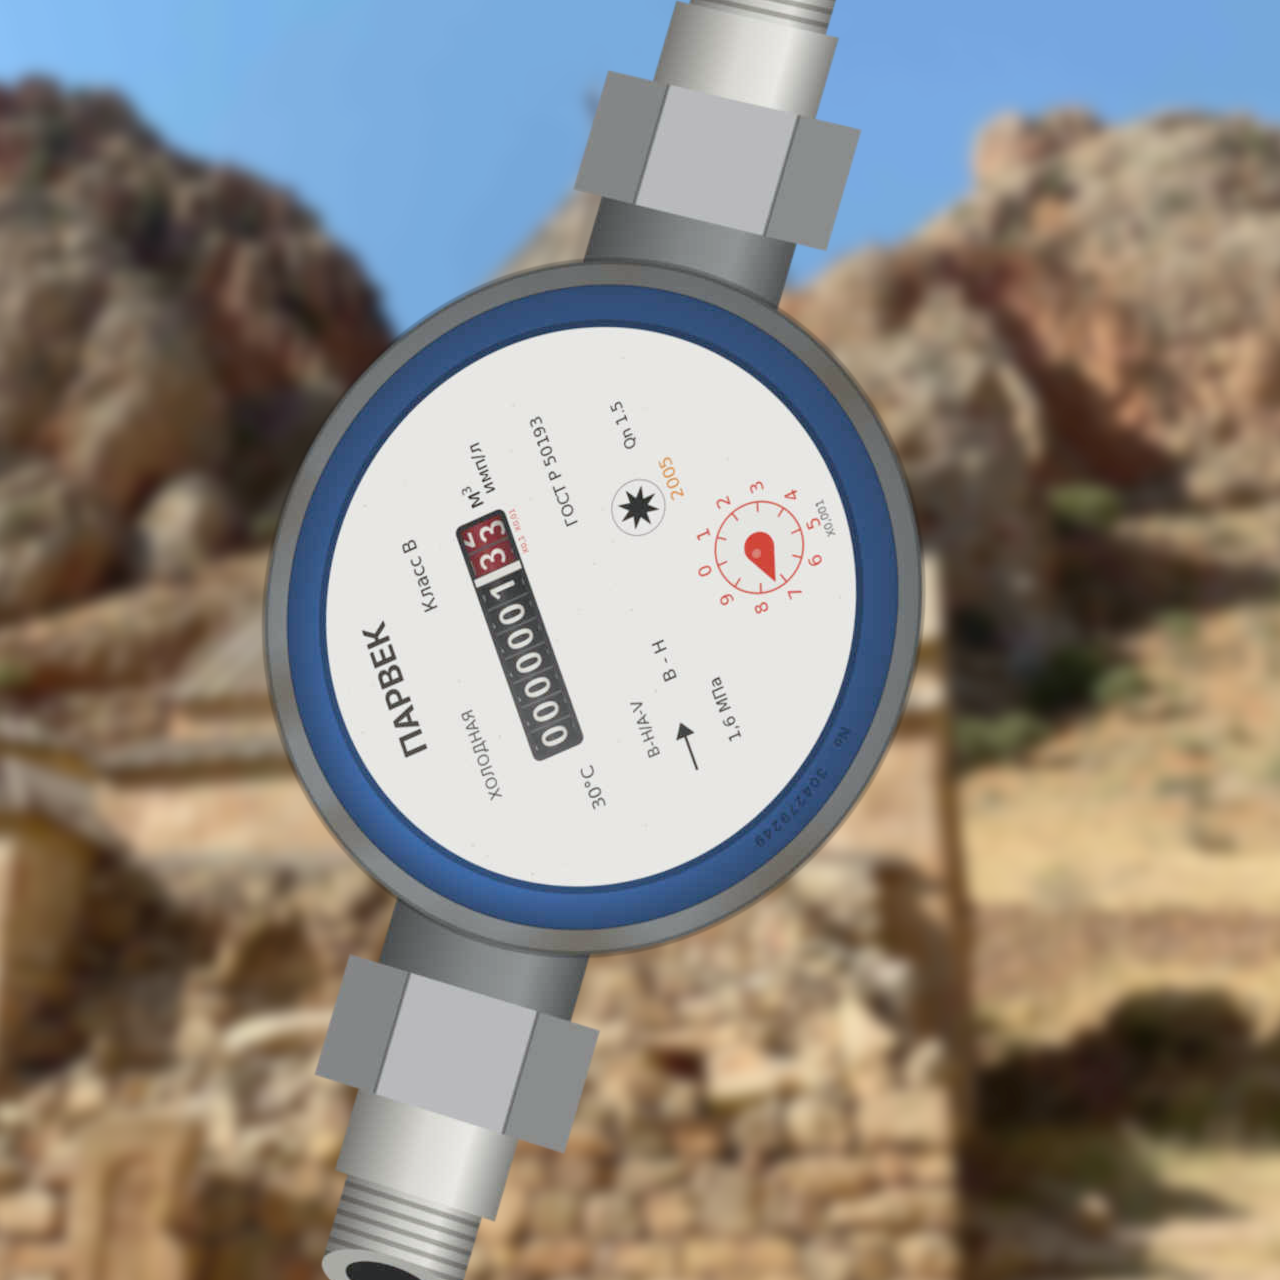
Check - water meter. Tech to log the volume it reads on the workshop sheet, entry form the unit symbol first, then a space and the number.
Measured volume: m³ 1.327
